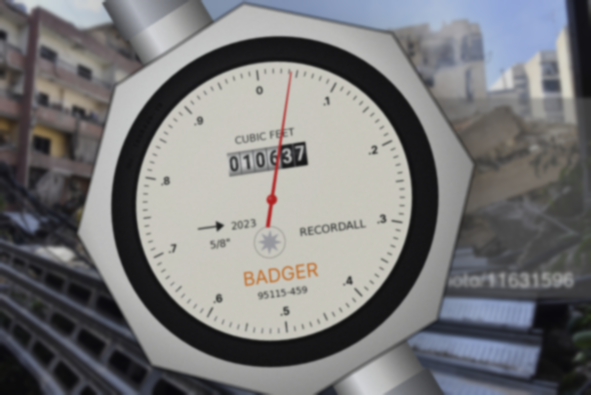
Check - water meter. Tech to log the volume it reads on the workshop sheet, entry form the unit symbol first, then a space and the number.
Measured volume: ft³ 10637.04
